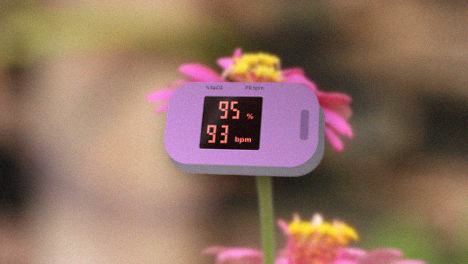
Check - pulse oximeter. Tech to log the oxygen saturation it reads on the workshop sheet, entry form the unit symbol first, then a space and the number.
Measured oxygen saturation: % 95
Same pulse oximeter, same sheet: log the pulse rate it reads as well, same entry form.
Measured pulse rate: bpm 93
